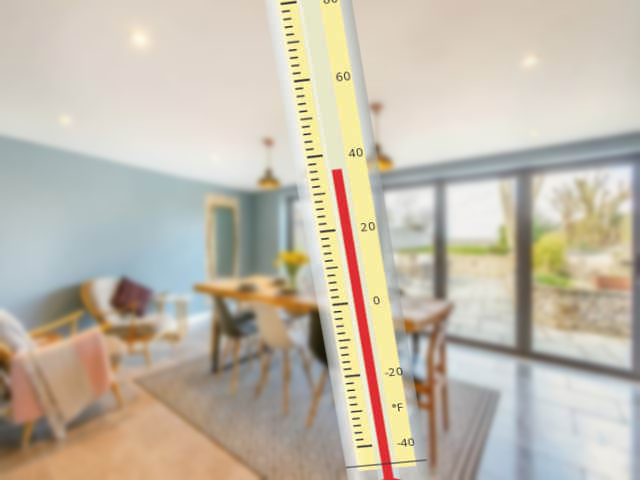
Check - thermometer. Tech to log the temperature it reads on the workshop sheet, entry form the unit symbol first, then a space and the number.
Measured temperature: °F 36
